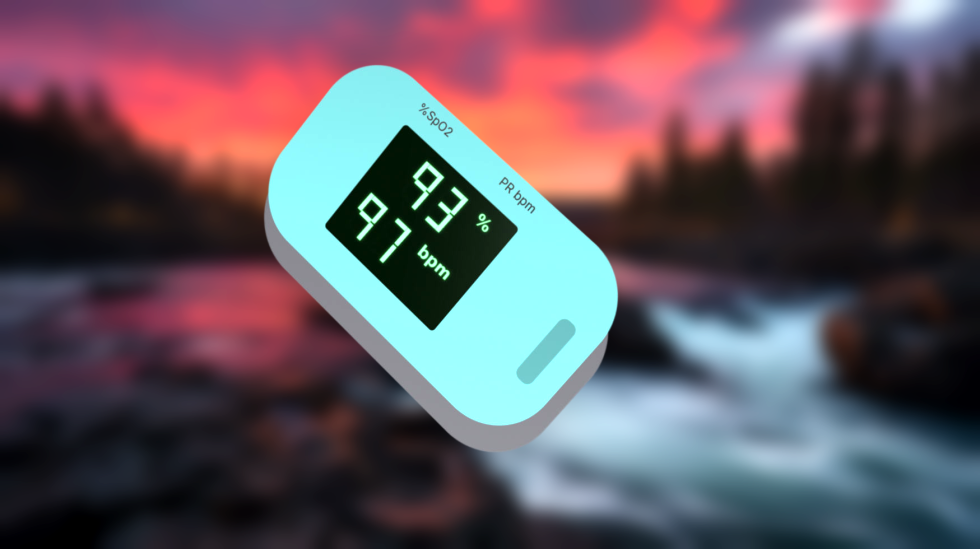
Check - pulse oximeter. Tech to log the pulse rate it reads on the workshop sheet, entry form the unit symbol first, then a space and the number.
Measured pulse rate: bpm 97
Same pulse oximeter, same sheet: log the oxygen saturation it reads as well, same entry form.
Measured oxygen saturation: % 93
